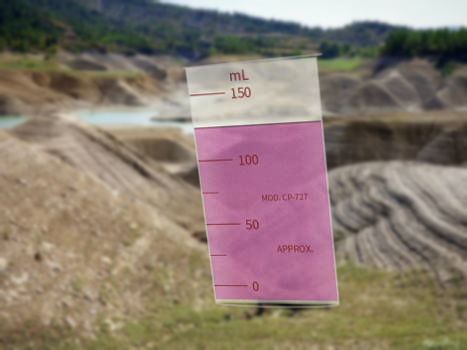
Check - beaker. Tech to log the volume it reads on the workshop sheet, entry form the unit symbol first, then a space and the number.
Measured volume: mL 125
